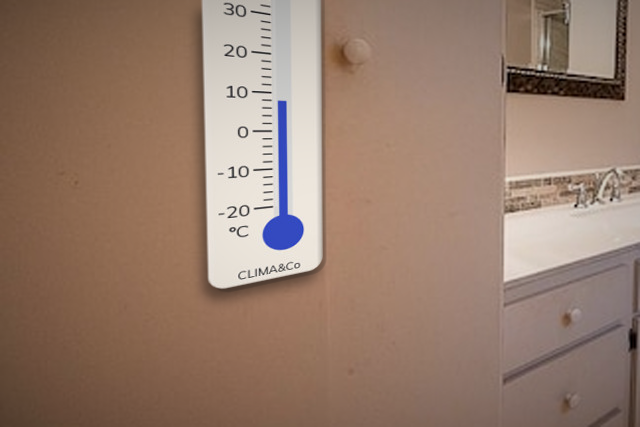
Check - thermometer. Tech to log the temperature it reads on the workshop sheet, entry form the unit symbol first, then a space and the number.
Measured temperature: °C 8
